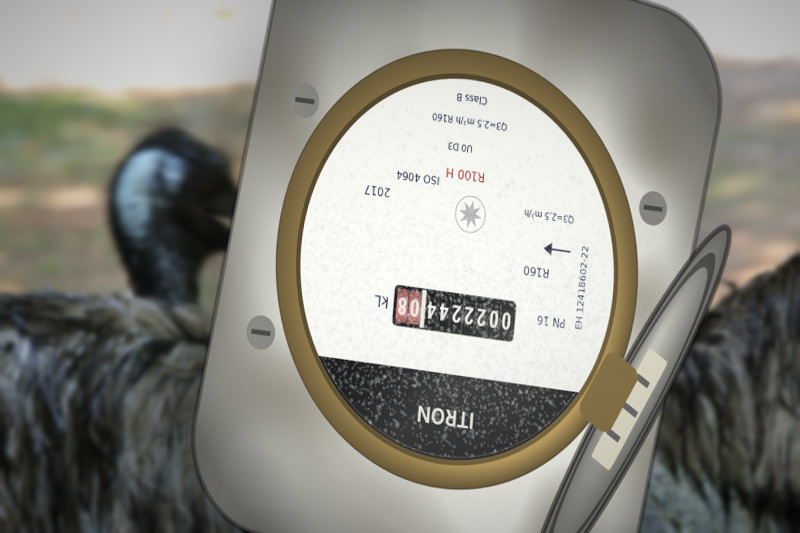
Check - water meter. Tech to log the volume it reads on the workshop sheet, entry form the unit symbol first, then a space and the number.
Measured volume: kL 22244.08
